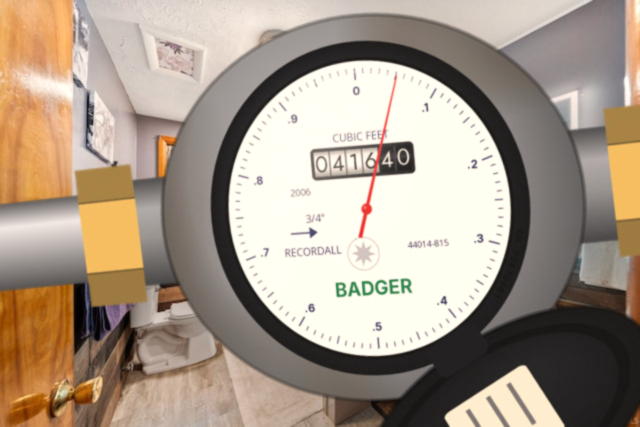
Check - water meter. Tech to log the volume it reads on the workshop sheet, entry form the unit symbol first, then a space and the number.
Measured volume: ft³ 41640.05
